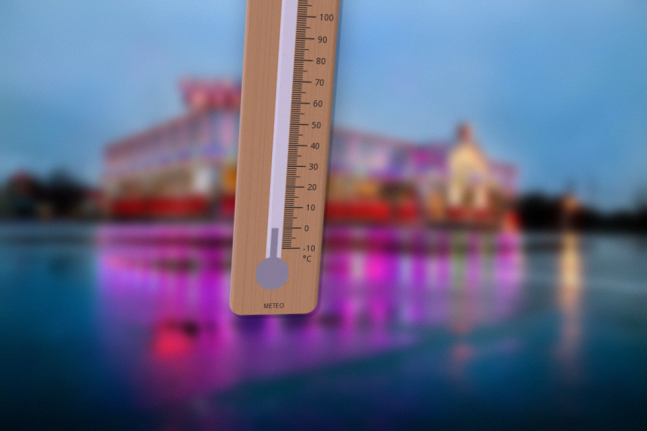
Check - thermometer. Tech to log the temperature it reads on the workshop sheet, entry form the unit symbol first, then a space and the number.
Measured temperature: °C 0
